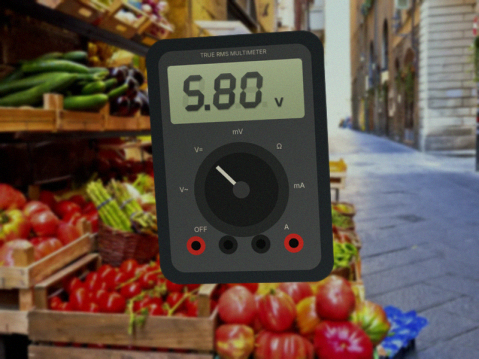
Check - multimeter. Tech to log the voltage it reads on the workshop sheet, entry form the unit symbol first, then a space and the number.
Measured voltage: V 5.80
